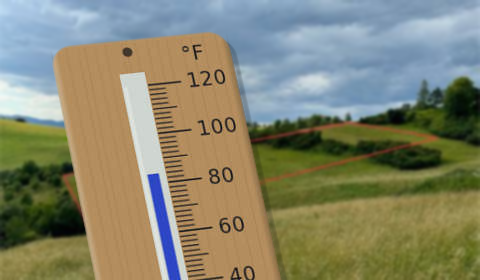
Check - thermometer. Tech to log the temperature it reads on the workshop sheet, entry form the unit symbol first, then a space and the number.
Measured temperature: °F 84
